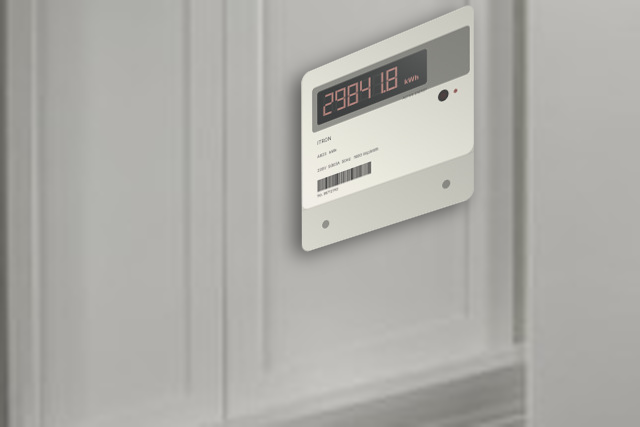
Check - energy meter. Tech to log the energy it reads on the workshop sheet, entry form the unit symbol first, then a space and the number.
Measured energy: kWh 29841.8
